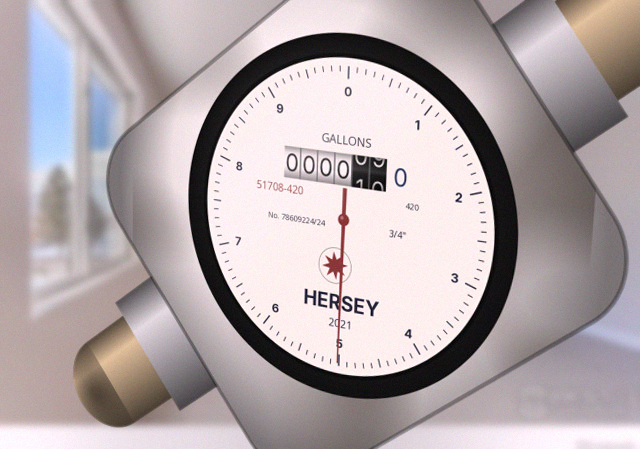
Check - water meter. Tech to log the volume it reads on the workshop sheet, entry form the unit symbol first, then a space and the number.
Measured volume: gal 95.0
